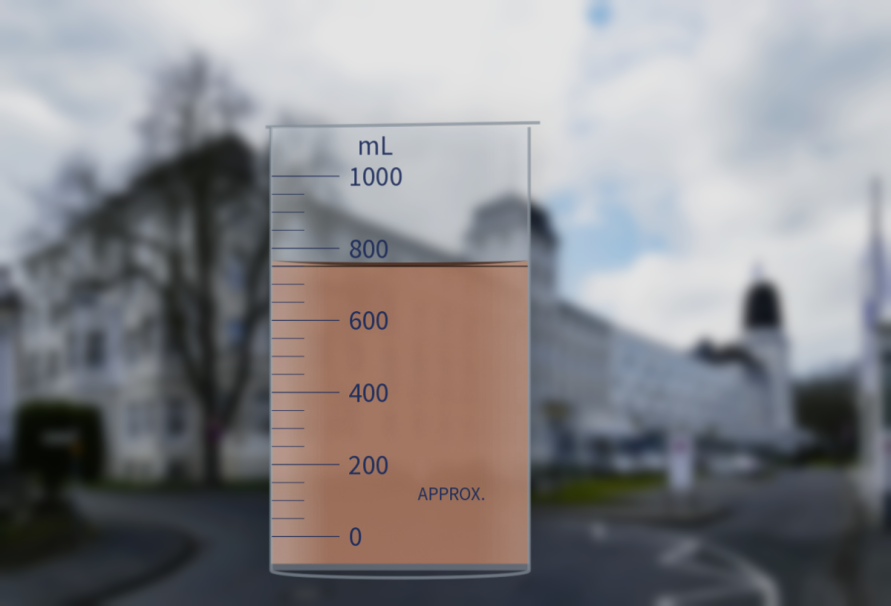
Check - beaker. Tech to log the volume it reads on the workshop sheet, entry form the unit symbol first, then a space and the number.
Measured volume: mL 750
